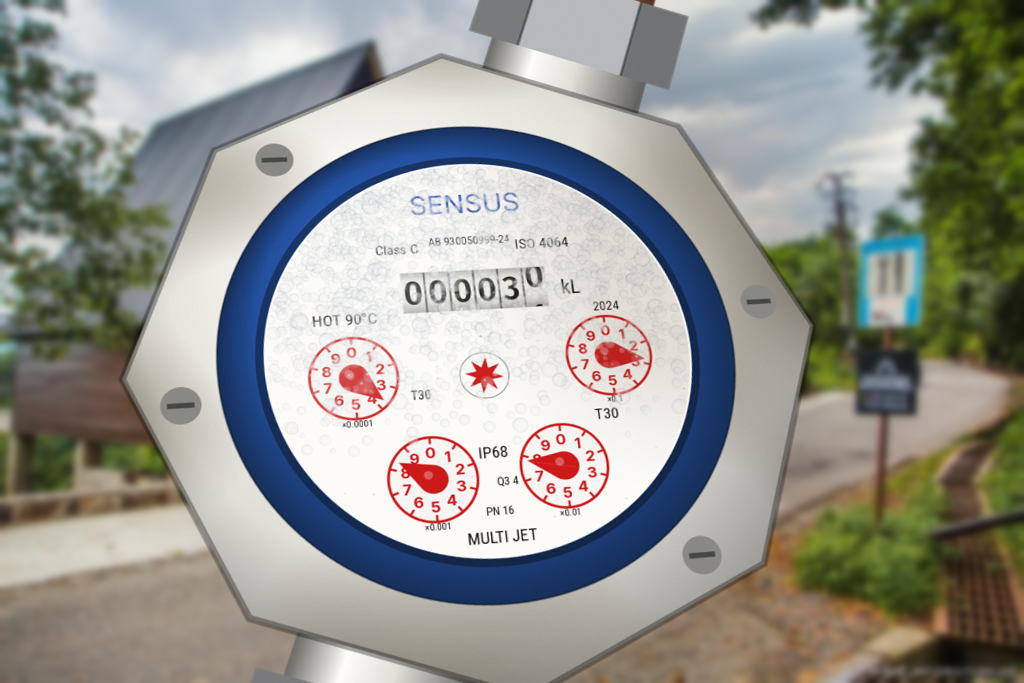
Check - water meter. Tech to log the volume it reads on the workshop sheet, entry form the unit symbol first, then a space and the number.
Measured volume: kL 30.2783
